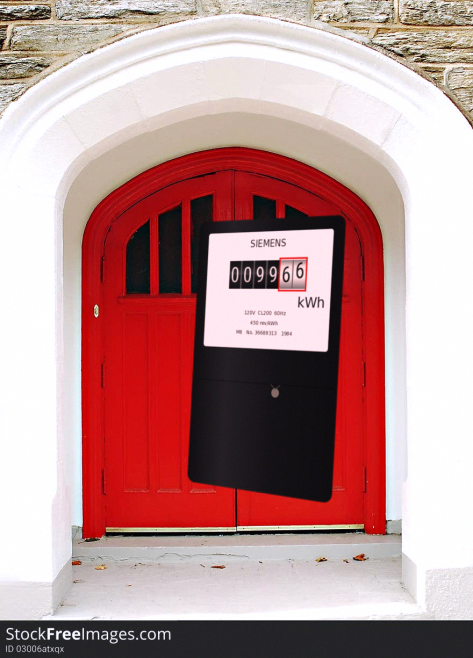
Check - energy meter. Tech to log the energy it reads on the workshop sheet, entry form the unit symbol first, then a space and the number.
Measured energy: kWh 99.66
